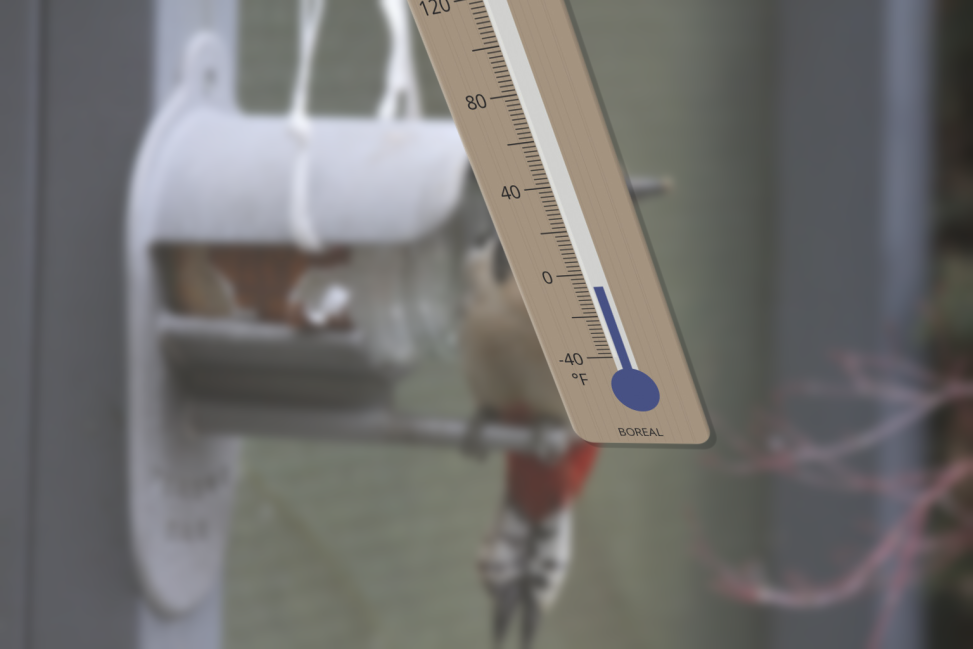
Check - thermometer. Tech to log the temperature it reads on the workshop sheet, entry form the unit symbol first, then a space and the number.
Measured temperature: °F -6
